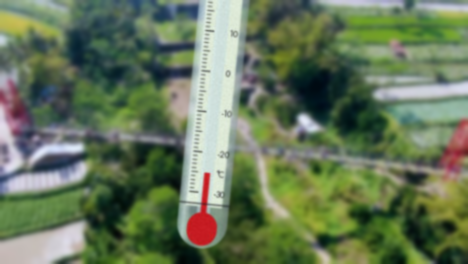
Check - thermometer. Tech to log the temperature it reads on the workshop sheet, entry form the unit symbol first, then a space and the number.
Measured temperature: °C -25
